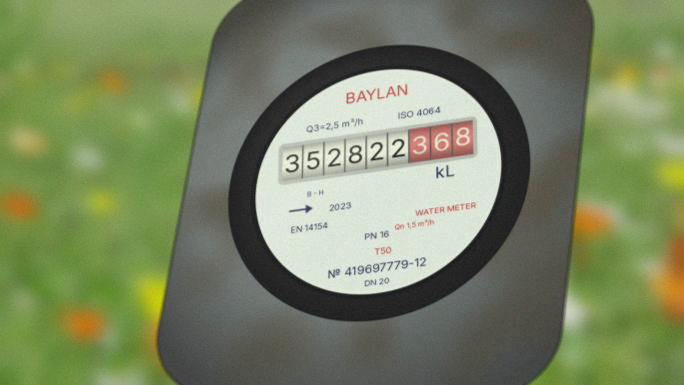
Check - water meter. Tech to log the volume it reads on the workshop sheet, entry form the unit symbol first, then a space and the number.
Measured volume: kL 352822.368
